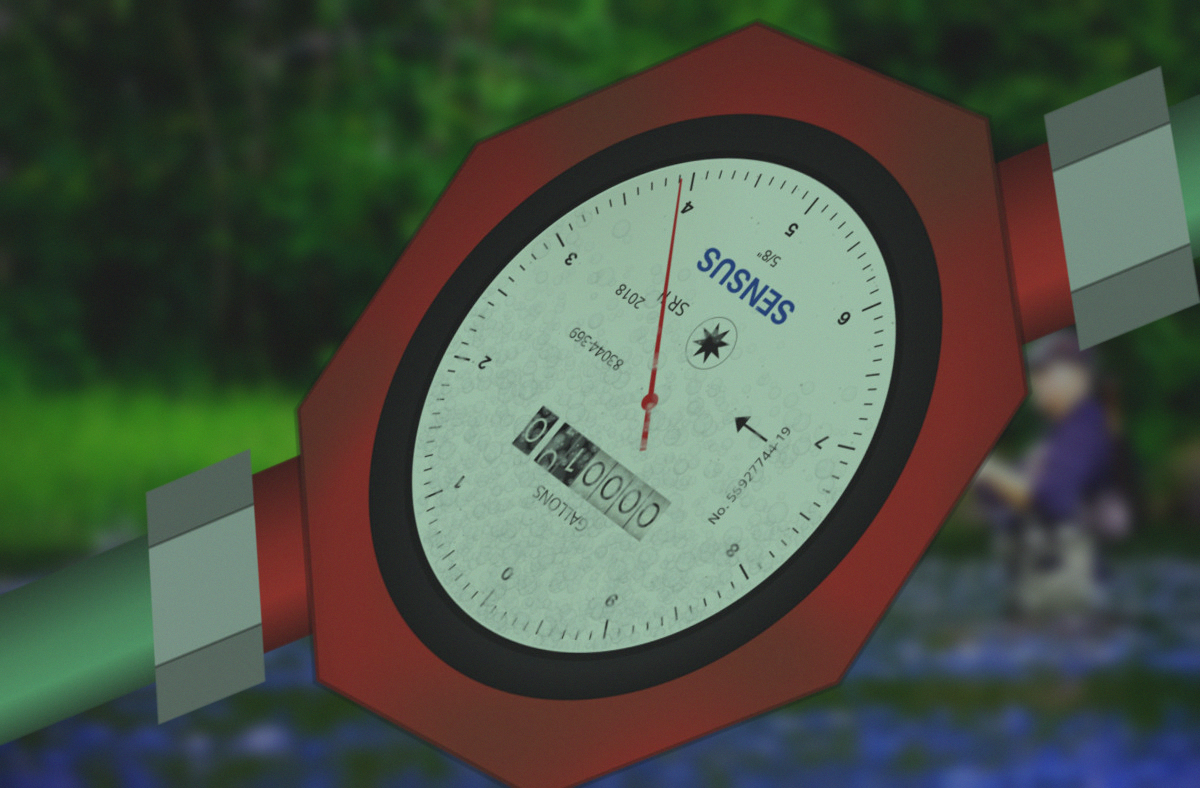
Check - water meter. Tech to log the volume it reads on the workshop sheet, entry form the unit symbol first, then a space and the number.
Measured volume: gal 103.9
